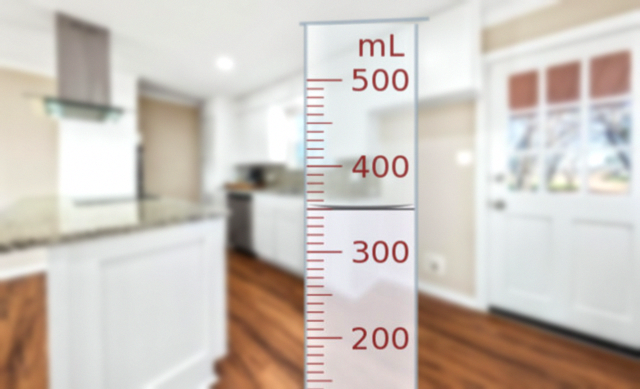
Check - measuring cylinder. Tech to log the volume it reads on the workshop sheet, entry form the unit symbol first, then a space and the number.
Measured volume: mL 350
